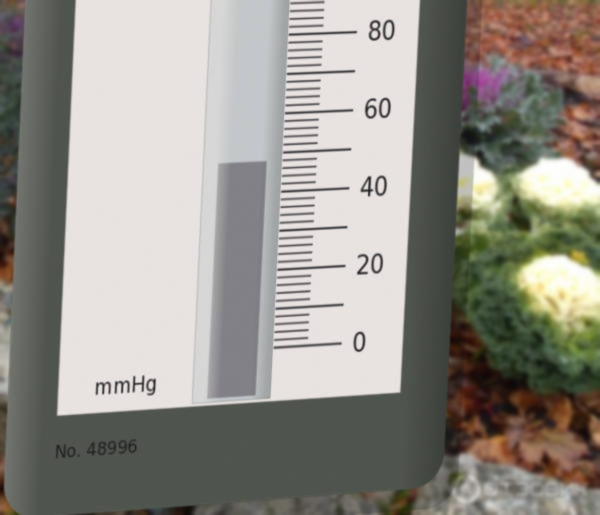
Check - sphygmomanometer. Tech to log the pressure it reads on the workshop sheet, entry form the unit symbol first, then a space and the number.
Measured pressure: mmHg 48
